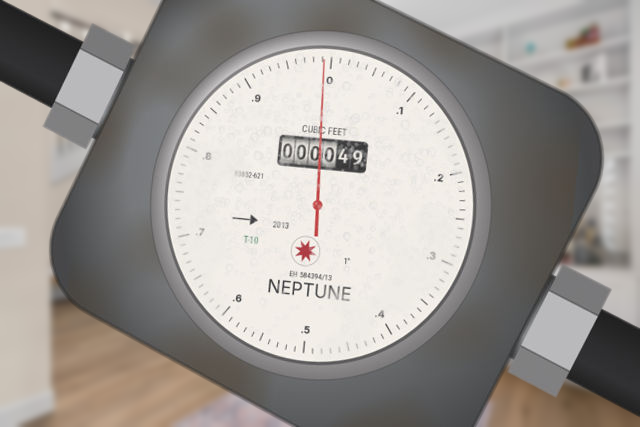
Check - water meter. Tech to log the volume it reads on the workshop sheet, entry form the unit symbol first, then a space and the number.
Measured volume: ft³ 48.99
